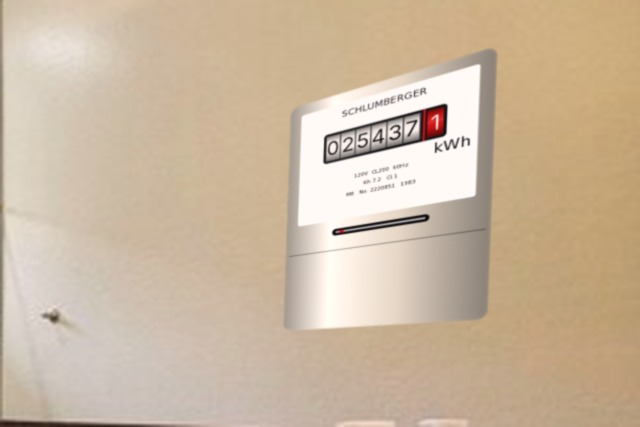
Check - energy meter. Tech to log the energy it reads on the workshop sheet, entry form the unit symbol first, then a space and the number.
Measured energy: kWh 25437.1
